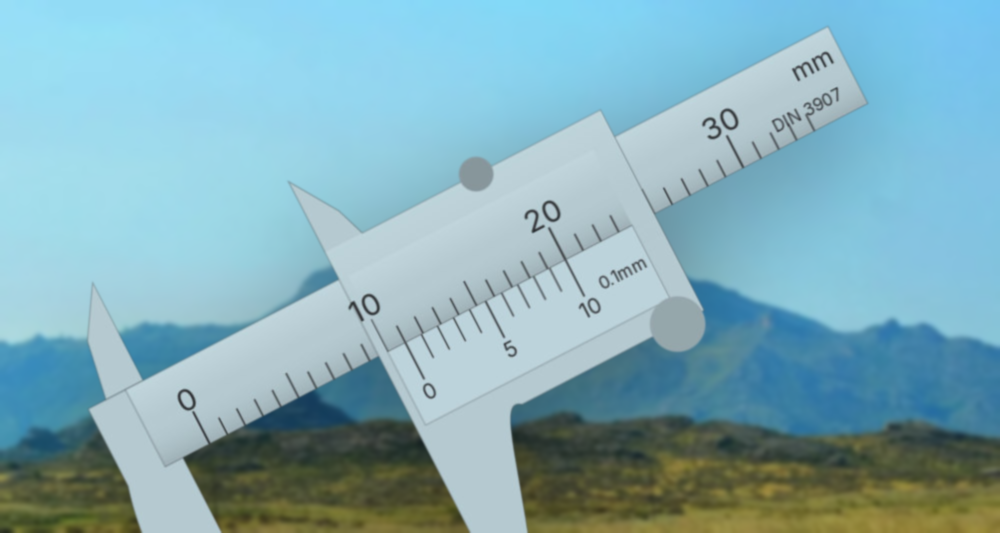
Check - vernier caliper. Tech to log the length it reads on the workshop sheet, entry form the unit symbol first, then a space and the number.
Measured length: mm 11.0
